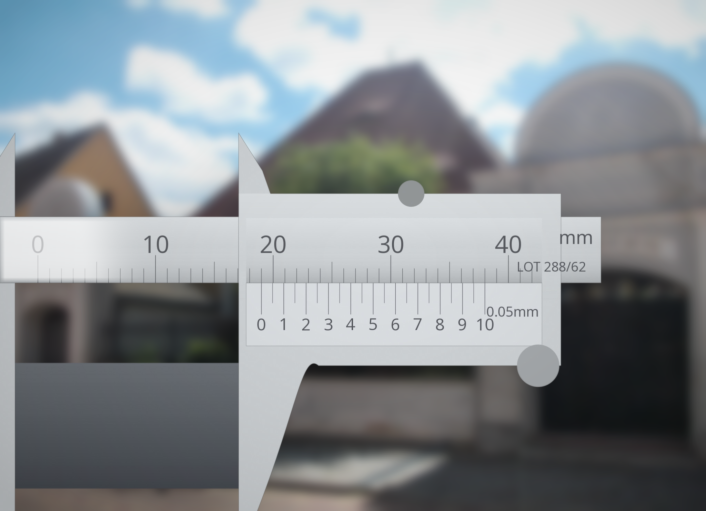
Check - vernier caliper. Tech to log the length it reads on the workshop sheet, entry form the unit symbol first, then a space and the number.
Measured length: mm 19.0
